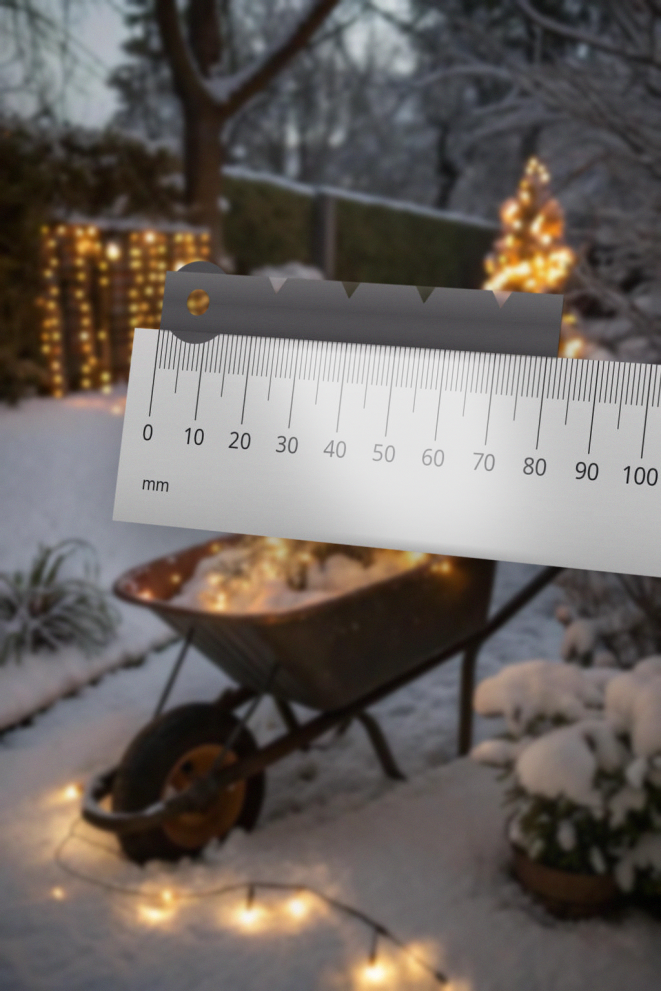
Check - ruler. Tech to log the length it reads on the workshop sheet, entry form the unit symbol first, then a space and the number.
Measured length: mm 82
